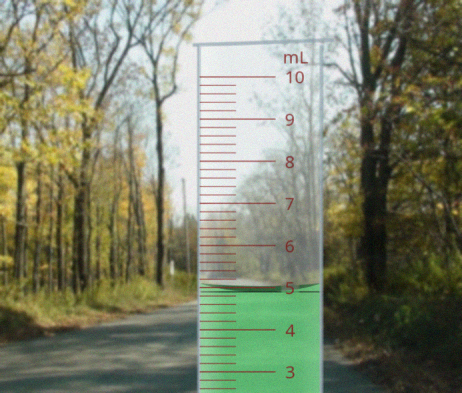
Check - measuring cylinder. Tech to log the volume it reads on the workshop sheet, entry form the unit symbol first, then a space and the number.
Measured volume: mL 4.9
